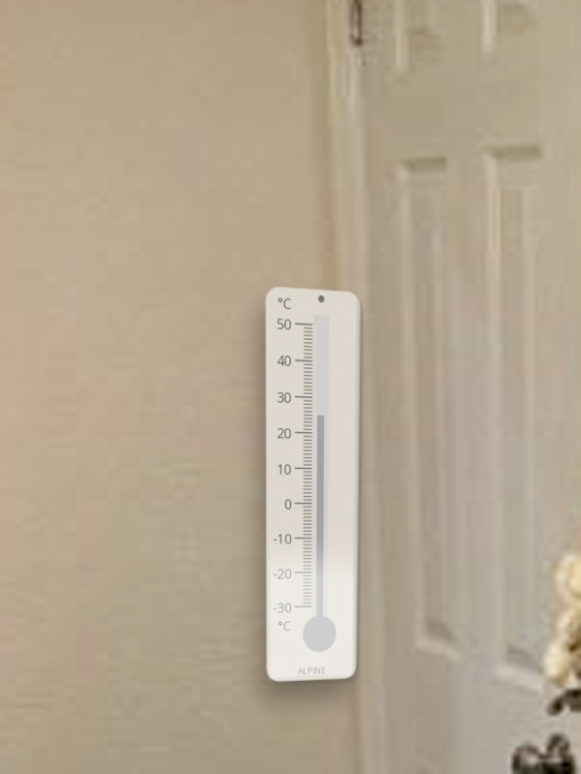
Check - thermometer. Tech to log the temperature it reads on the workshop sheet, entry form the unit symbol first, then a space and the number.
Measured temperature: °C 25
